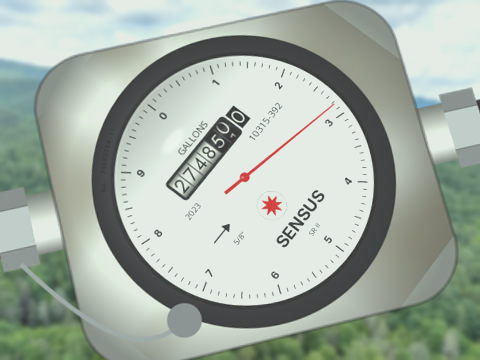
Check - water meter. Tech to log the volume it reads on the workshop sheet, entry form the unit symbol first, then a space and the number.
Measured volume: gal 2748502.8
